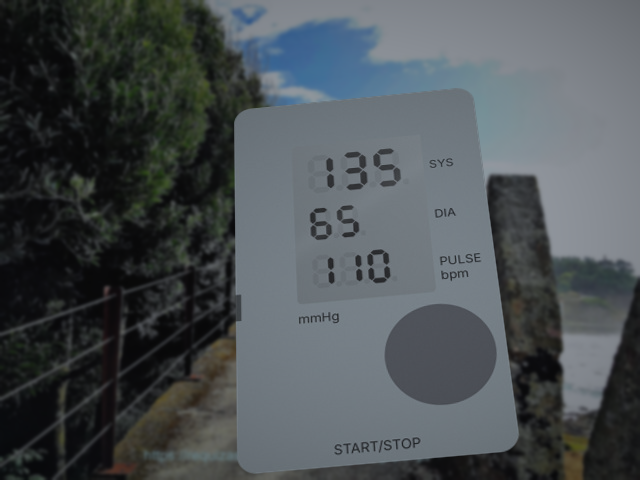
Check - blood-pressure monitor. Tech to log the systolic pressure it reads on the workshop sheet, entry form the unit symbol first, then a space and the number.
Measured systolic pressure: mmHg 135
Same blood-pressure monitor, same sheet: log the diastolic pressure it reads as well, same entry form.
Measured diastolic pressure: mmHg 65
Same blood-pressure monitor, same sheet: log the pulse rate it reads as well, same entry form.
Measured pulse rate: bpm 110
